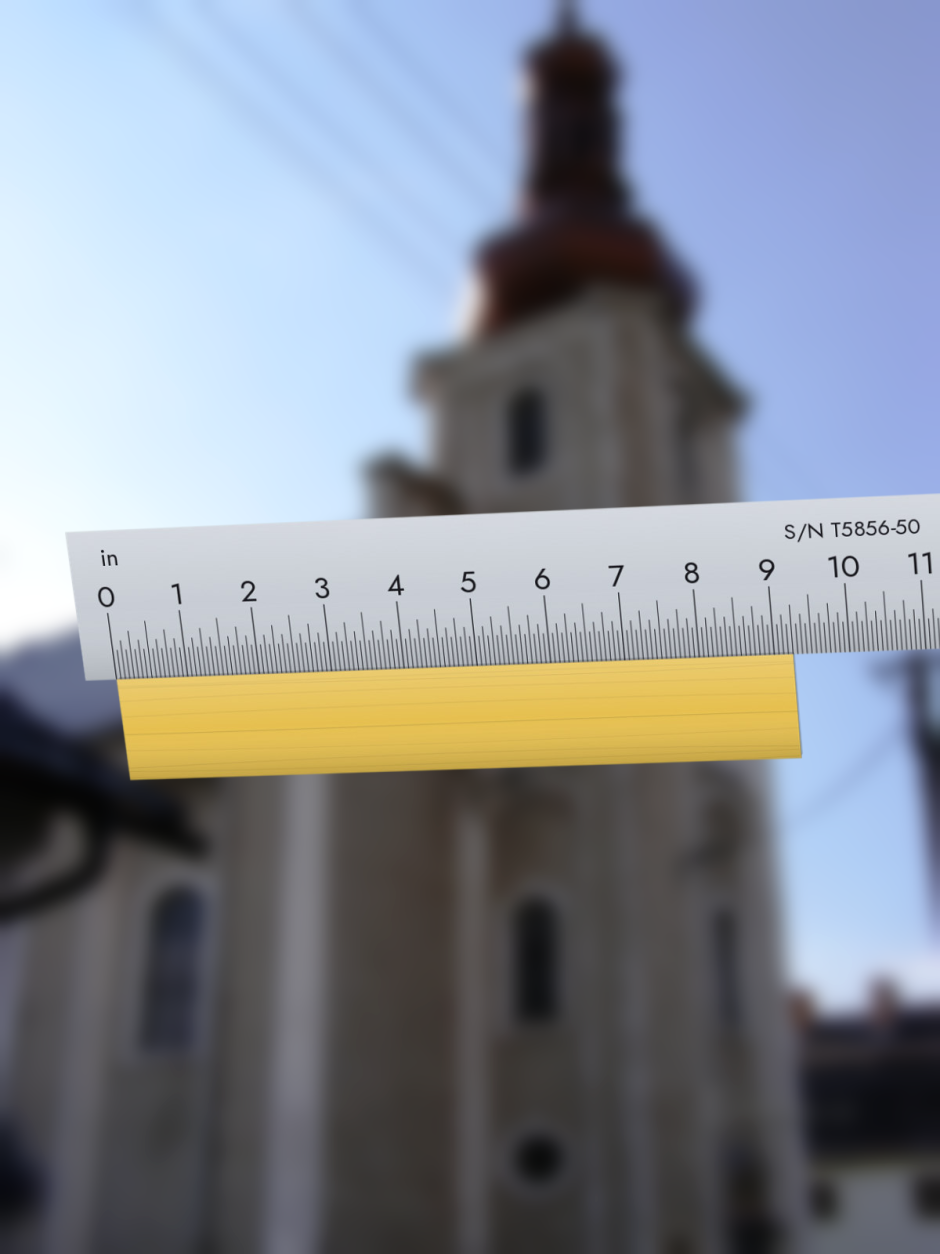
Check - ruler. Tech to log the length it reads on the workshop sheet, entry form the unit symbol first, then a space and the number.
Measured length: in 9.25
